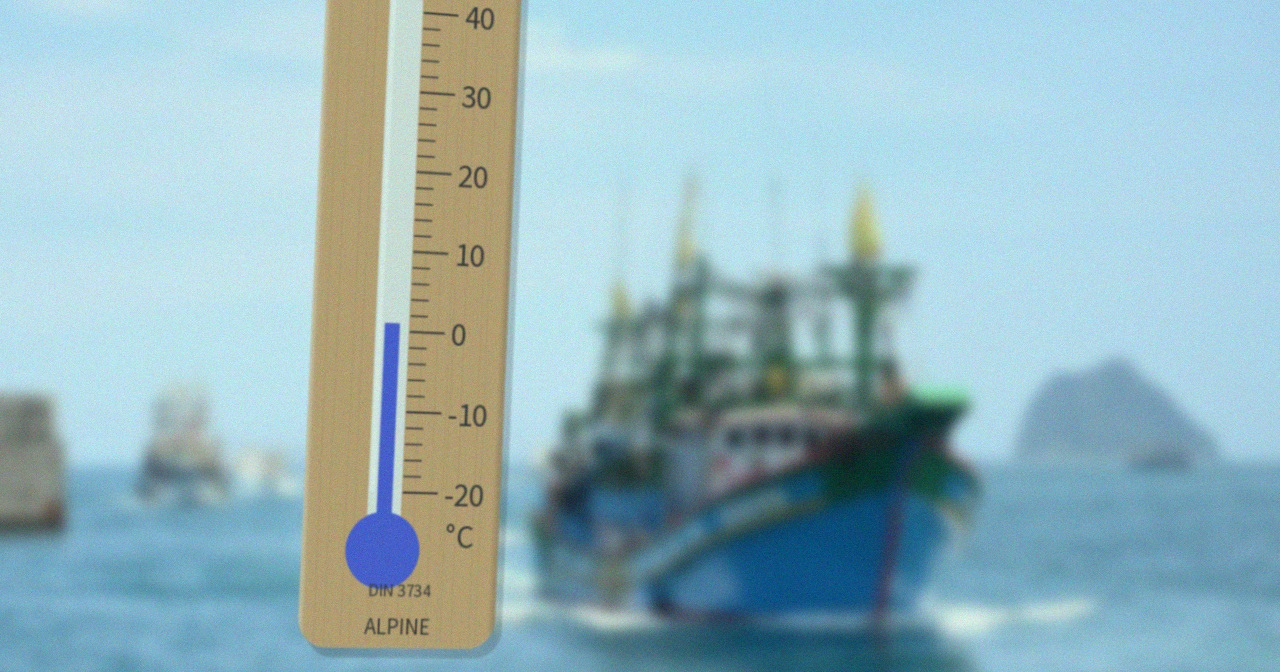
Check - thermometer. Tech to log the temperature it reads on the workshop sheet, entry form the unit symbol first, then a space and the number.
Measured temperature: °C 1
